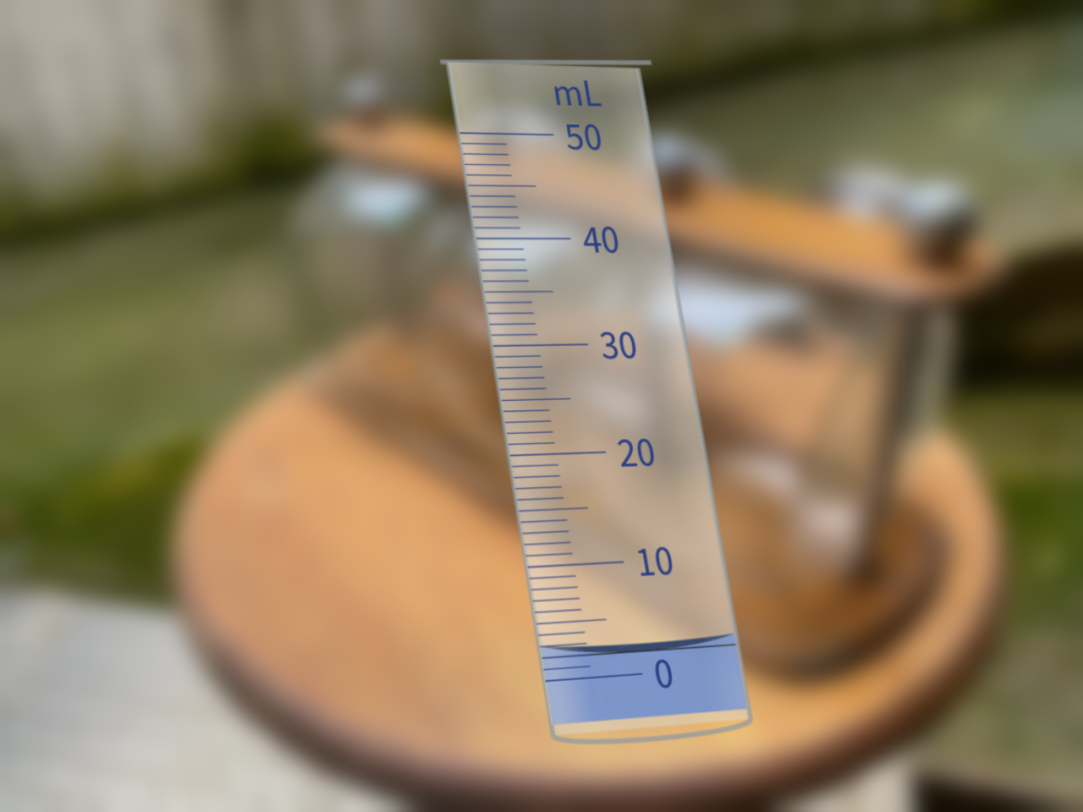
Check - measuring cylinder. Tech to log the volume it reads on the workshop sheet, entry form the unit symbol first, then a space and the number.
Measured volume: mL 2
